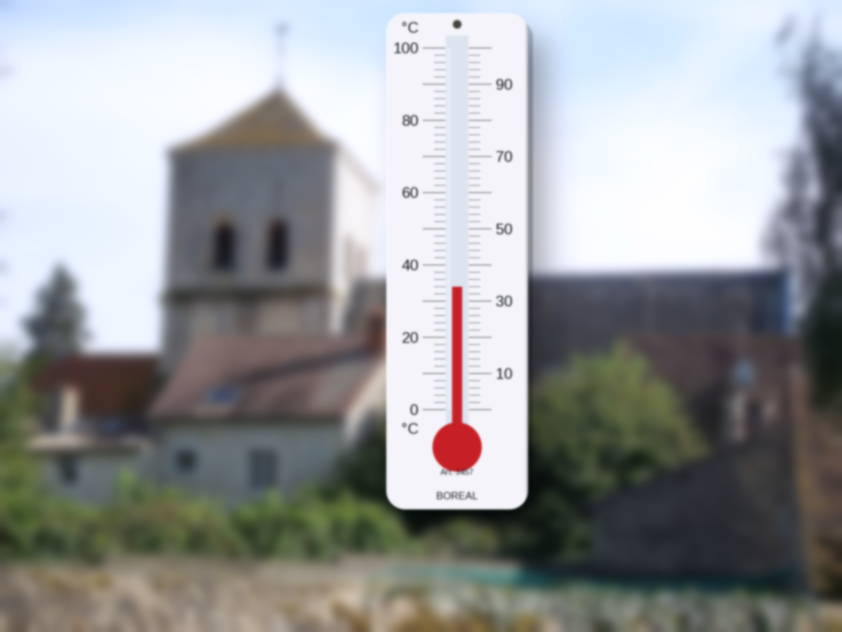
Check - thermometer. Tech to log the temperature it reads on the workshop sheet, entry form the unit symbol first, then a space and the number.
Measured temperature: °C 34
